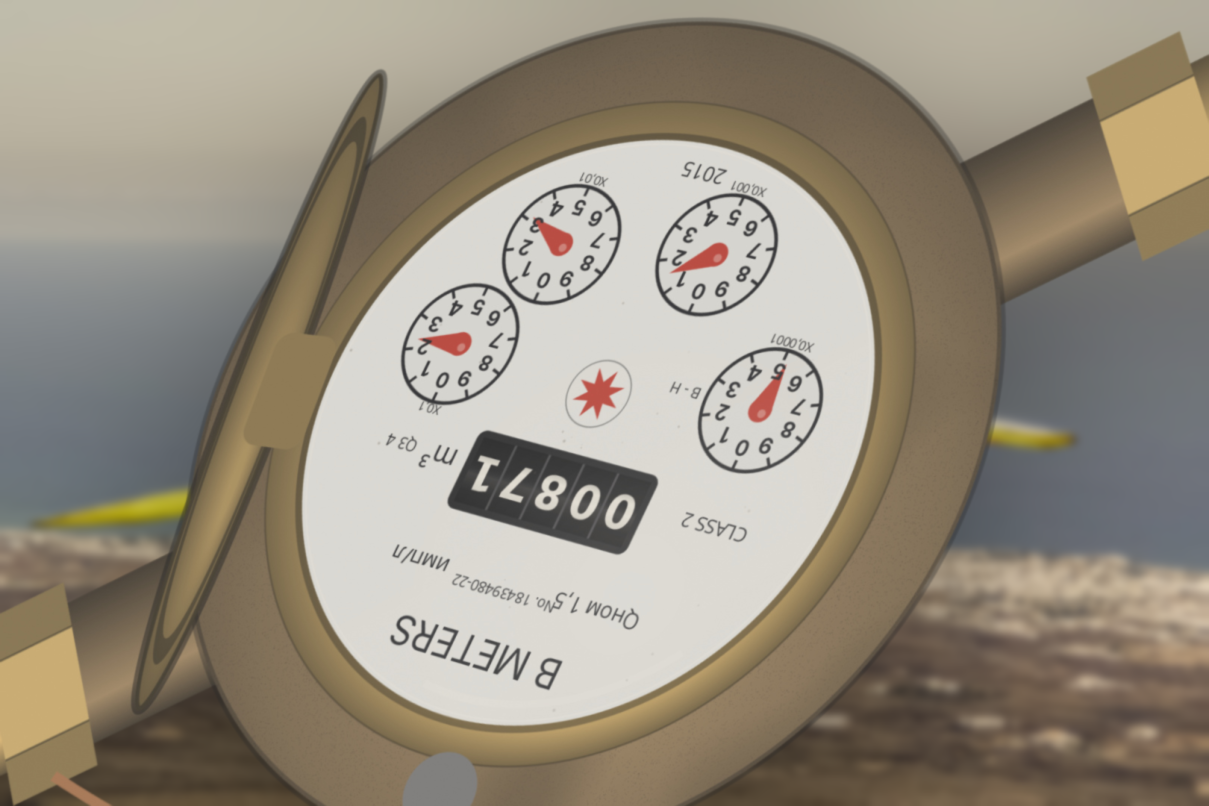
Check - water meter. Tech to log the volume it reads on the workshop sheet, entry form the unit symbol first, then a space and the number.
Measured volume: m³ 871.2315
